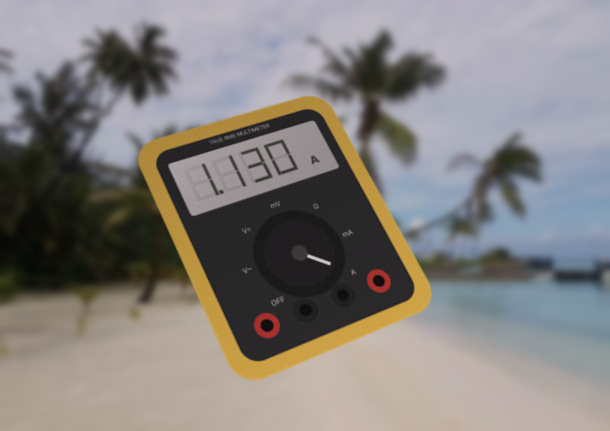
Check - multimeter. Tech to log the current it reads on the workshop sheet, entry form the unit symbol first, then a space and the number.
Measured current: A 1.130
